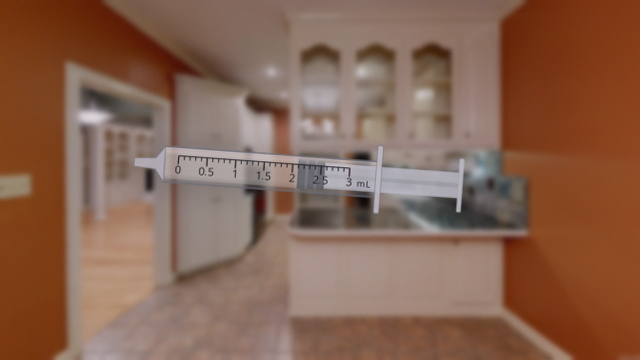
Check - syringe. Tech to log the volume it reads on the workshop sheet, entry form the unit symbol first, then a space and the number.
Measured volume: mL 2.1
